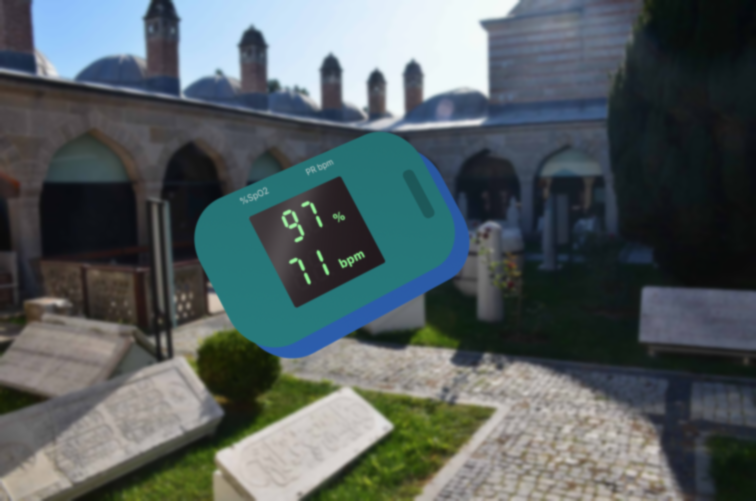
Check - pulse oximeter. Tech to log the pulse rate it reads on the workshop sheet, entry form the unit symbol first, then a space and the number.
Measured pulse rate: bpm 71
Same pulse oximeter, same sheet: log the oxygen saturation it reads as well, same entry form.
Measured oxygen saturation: % 97
